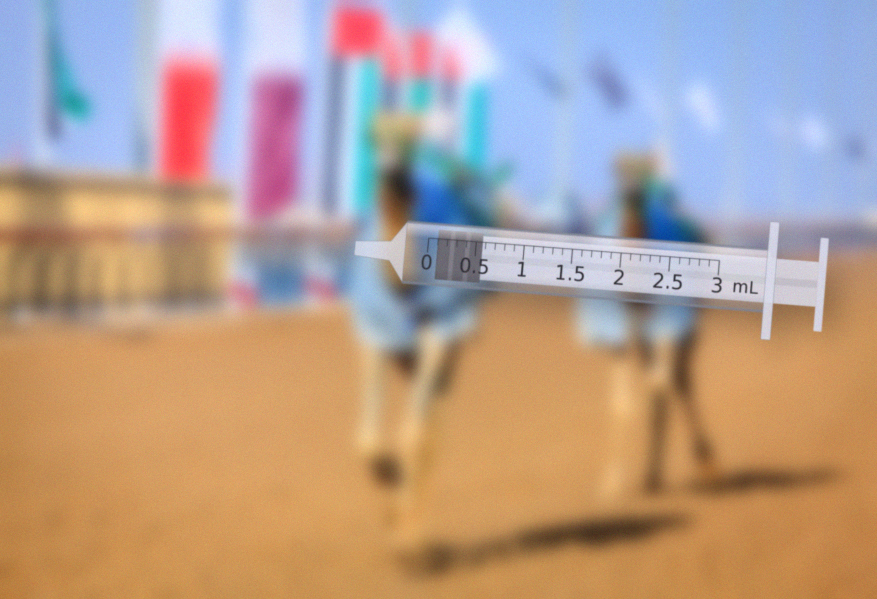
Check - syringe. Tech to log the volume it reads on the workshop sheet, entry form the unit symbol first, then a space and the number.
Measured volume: mL 0.1
